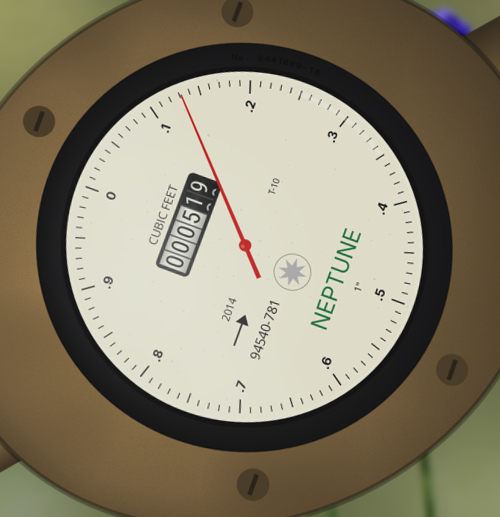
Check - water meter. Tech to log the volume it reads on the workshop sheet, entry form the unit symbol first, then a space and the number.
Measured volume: ft³ 519.13
